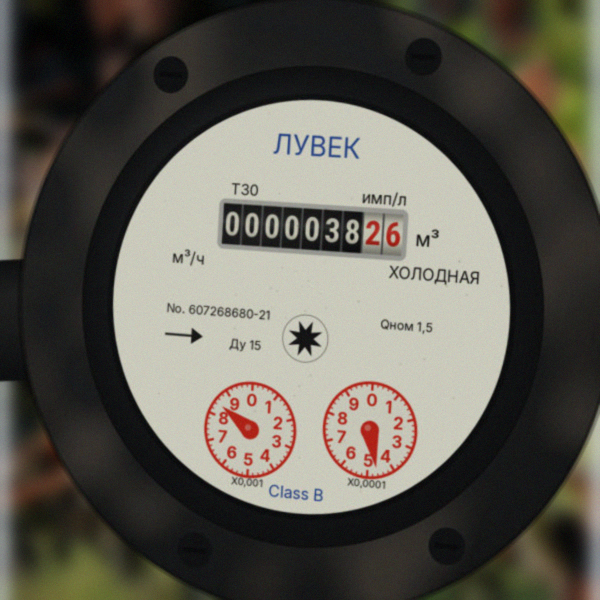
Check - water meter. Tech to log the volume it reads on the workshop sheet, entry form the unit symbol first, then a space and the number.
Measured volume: m³ 38.2684
